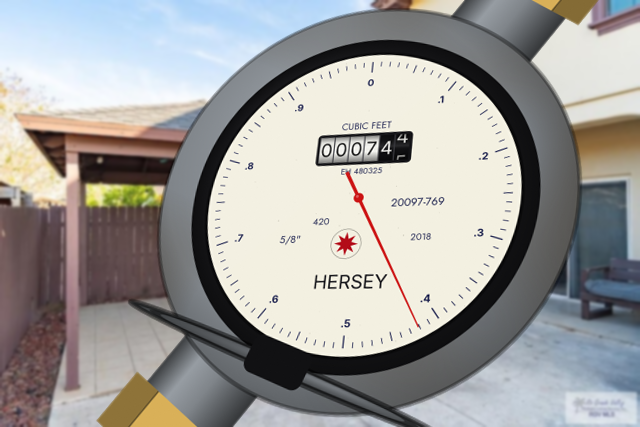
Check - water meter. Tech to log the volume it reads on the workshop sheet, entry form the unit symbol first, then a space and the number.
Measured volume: ft³ 744.42
